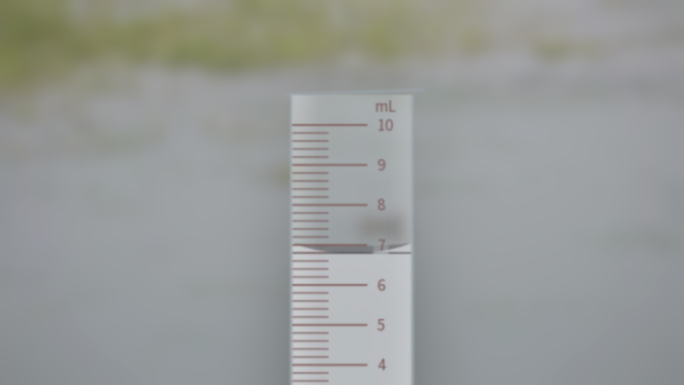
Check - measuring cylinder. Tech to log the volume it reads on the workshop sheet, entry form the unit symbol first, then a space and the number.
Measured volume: mL 6.8
